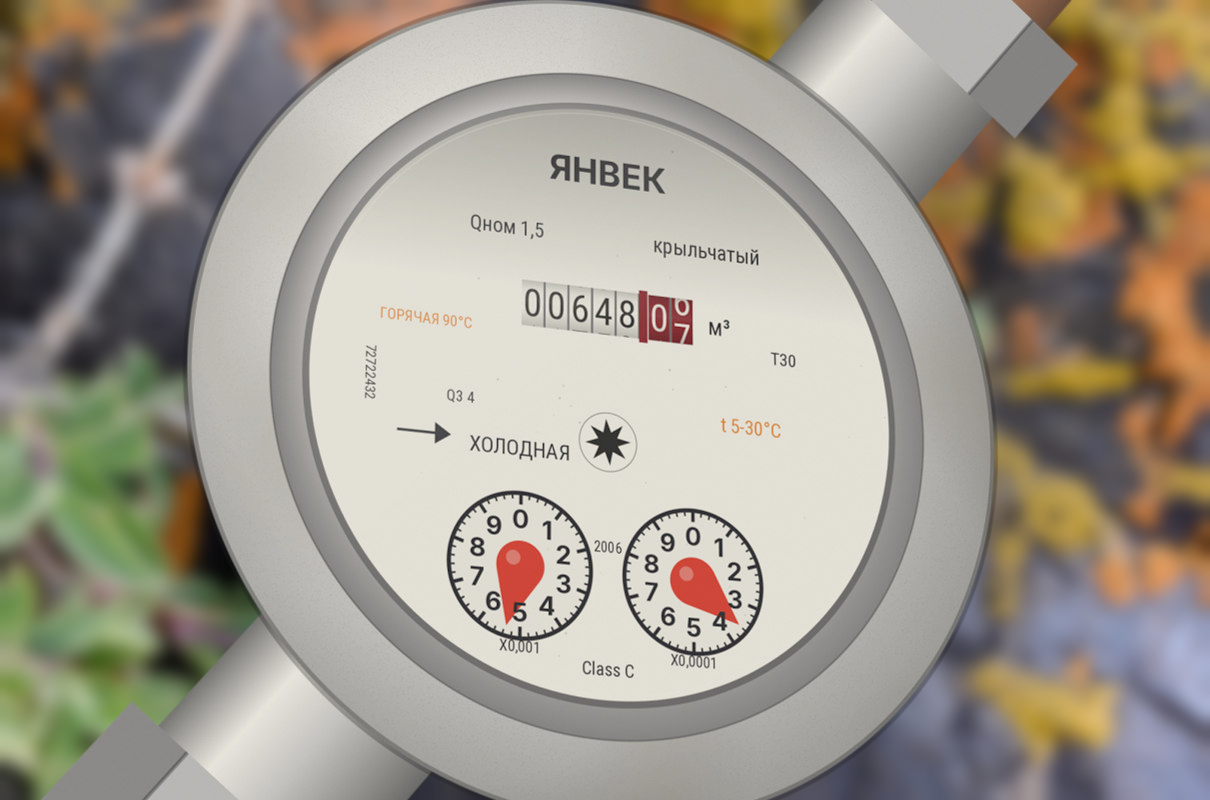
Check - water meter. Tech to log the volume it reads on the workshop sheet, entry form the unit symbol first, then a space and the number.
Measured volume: m³ 648.0653
